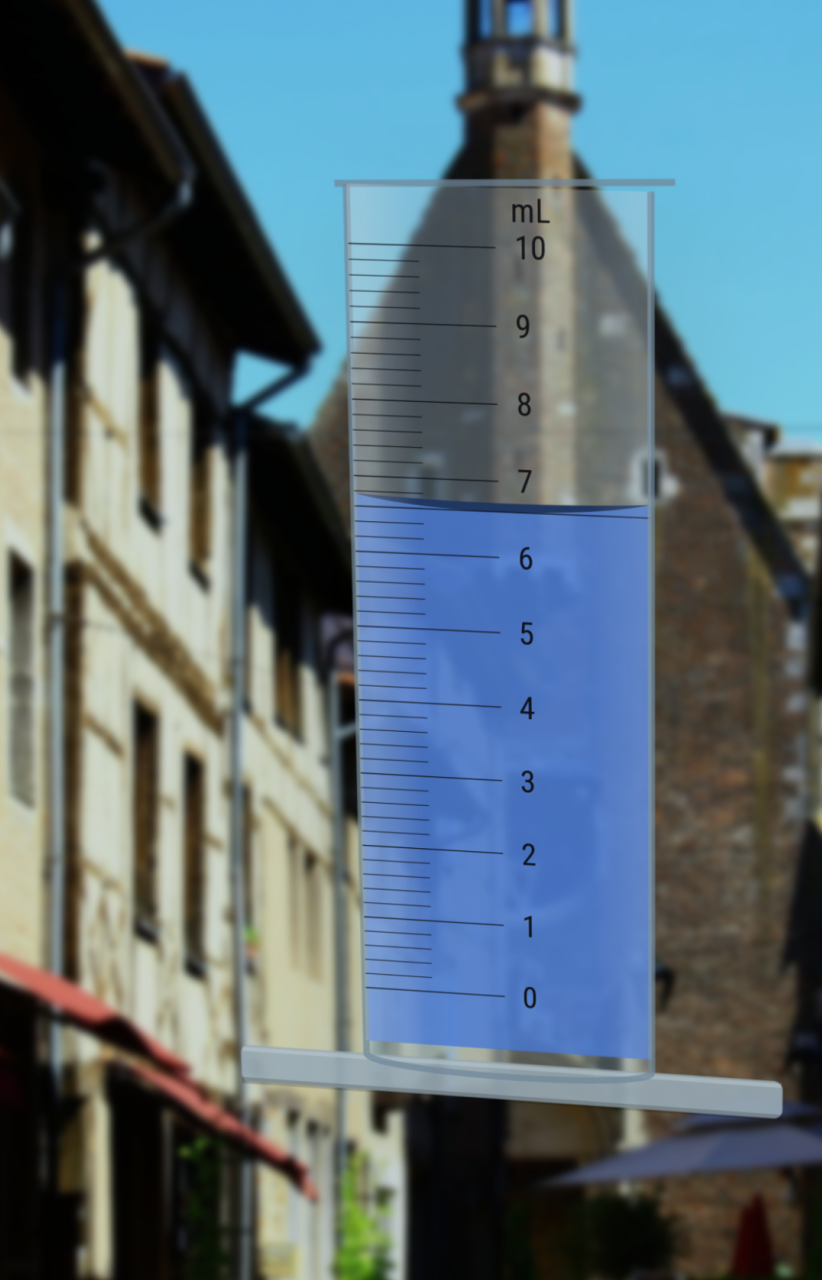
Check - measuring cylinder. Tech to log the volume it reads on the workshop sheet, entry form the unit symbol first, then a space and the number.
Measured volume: mL 6.6
